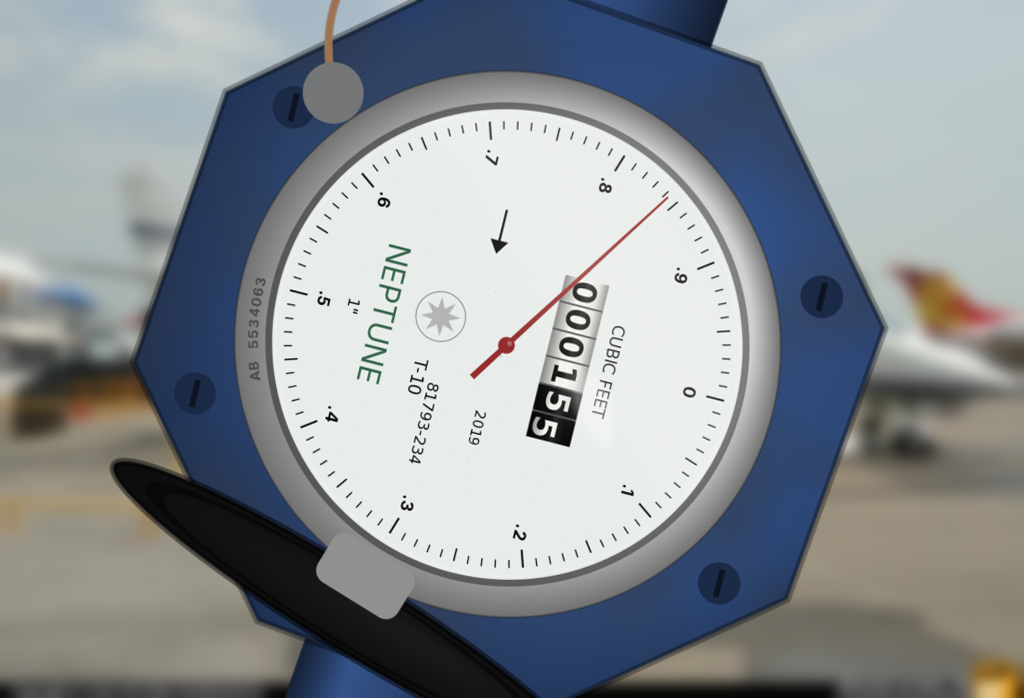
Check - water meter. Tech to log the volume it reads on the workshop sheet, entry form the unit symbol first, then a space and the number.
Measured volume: ft³ 154.84
